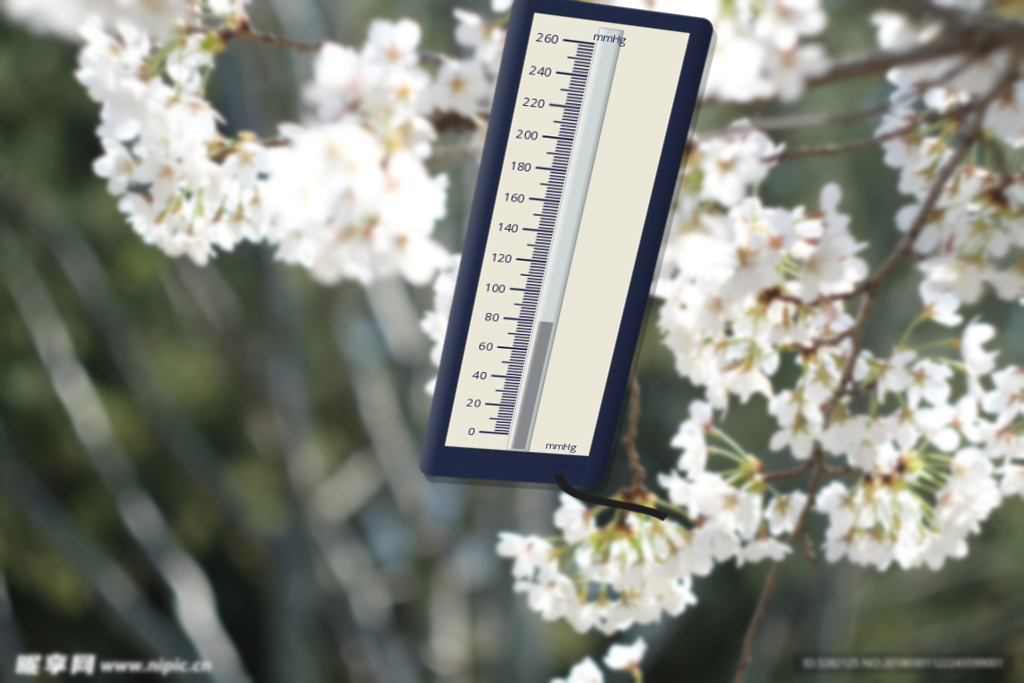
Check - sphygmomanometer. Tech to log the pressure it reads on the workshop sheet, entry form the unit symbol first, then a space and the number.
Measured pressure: mmHg 80
